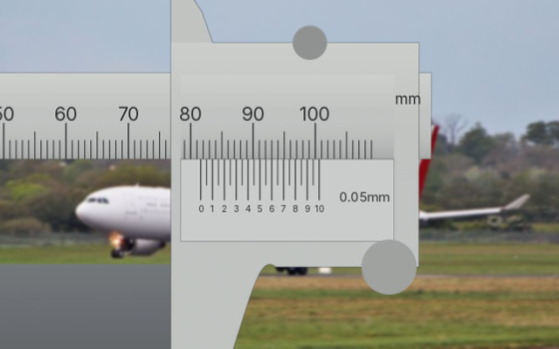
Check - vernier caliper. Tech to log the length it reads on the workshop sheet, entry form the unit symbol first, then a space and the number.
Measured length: mm 81.6
